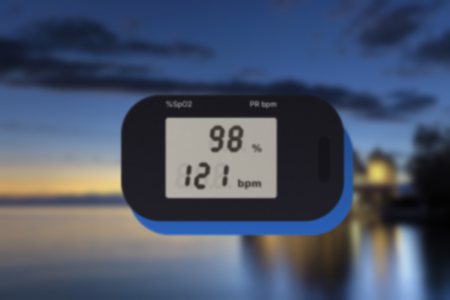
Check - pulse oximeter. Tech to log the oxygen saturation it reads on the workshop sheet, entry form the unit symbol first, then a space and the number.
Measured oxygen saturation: % 98
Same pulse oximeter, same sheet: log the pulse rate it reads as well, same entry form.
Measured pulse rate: bpm 121
